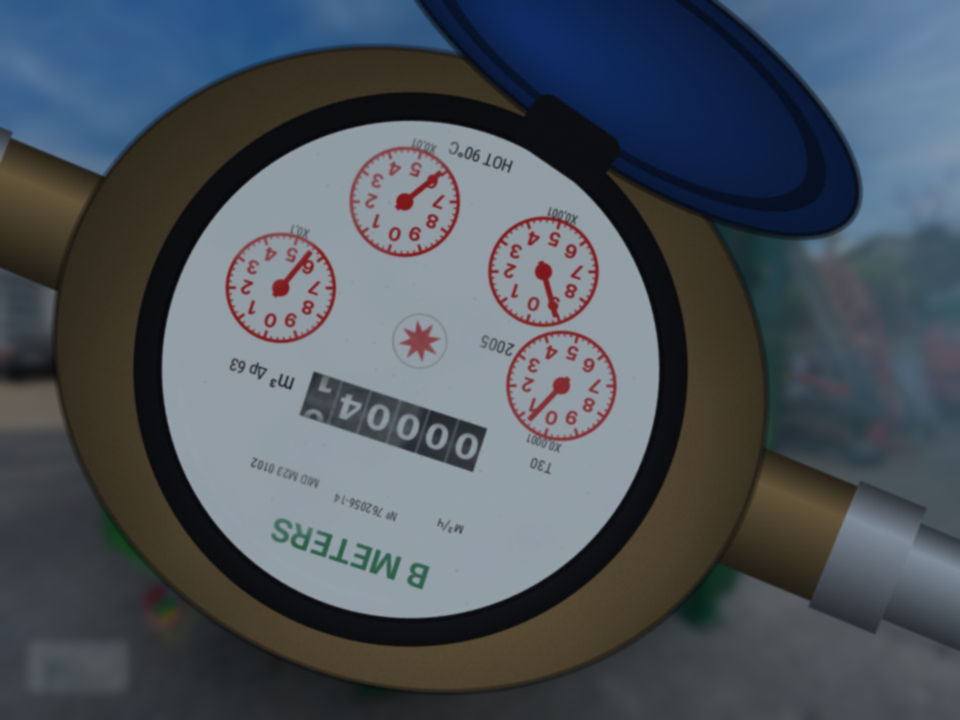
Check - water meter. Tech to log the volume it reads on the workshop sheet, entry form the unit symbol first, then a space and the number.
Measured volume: m³ 40.5590
